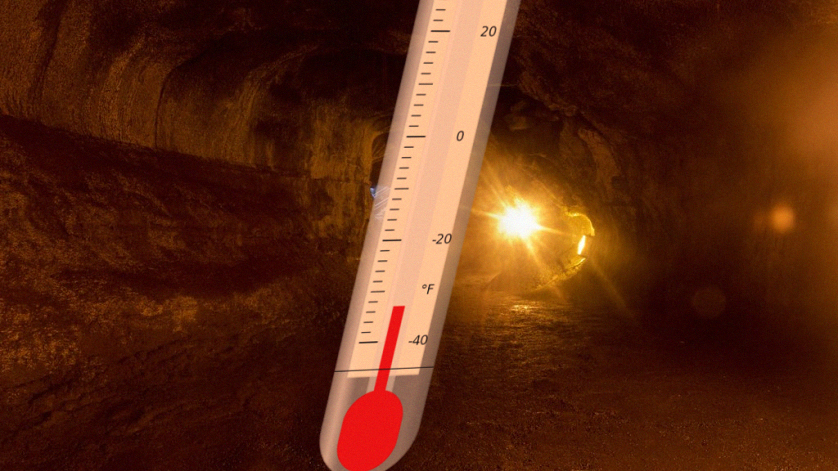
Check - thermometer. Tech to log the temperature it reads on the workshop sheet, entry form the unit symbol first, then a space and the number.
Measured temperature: °F -33
